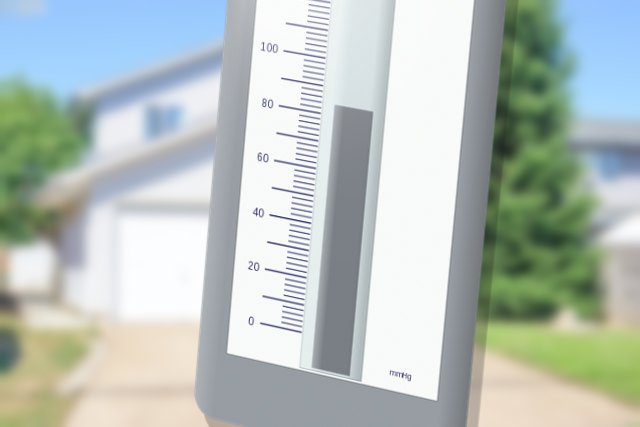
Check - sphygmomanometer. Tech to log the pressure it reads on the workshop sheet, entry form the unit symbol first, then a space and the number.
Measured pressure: mmHg 84
